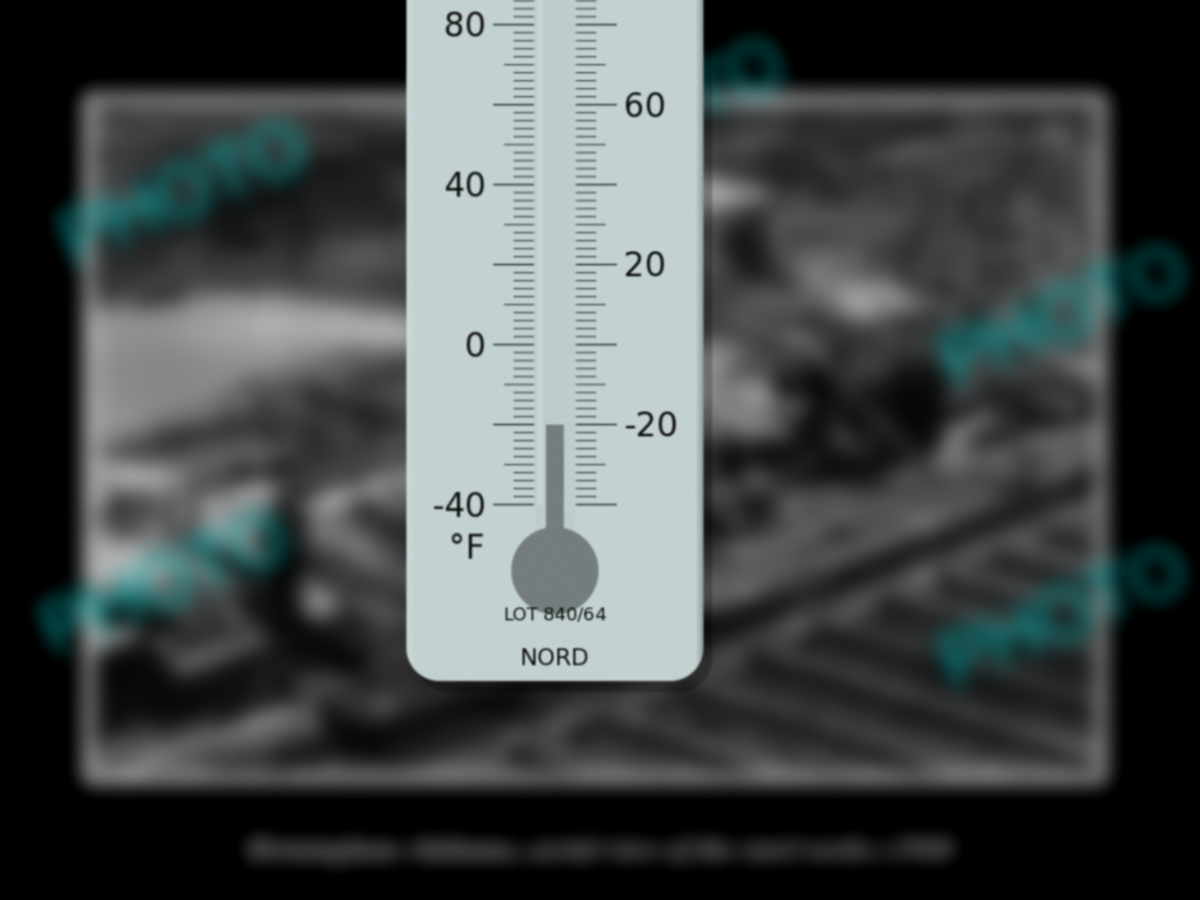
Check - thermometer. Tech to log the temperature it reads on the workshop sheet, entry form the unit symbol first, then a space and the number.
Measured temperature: °F -20
